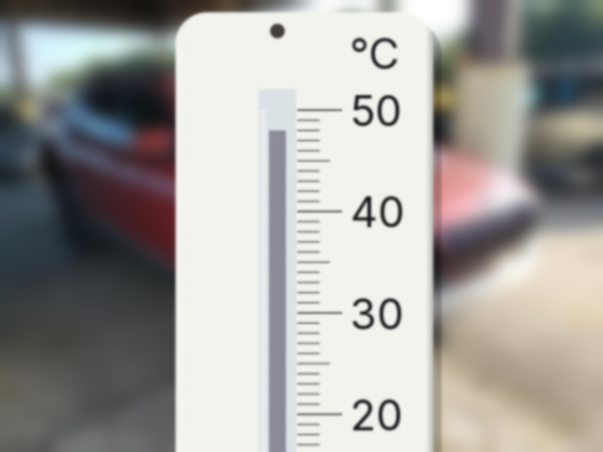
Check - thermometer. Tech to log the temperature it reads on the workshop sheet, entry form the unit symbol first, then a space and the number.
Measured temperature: °C 48
